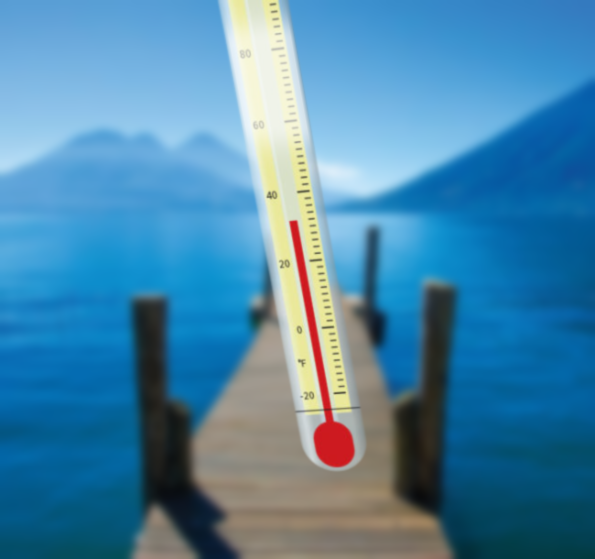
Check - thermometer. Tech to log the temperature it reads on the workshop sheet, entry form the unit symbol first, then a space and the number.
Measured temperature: °F 32
